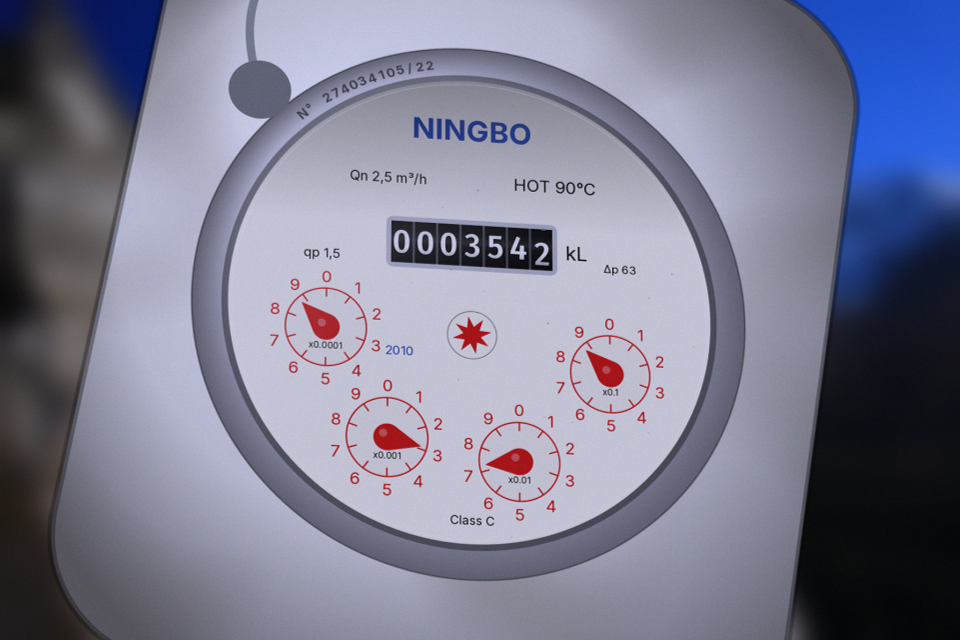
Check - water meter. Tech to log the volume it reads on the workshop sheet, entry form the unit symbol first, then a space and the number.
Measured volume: kL 3541.8728
